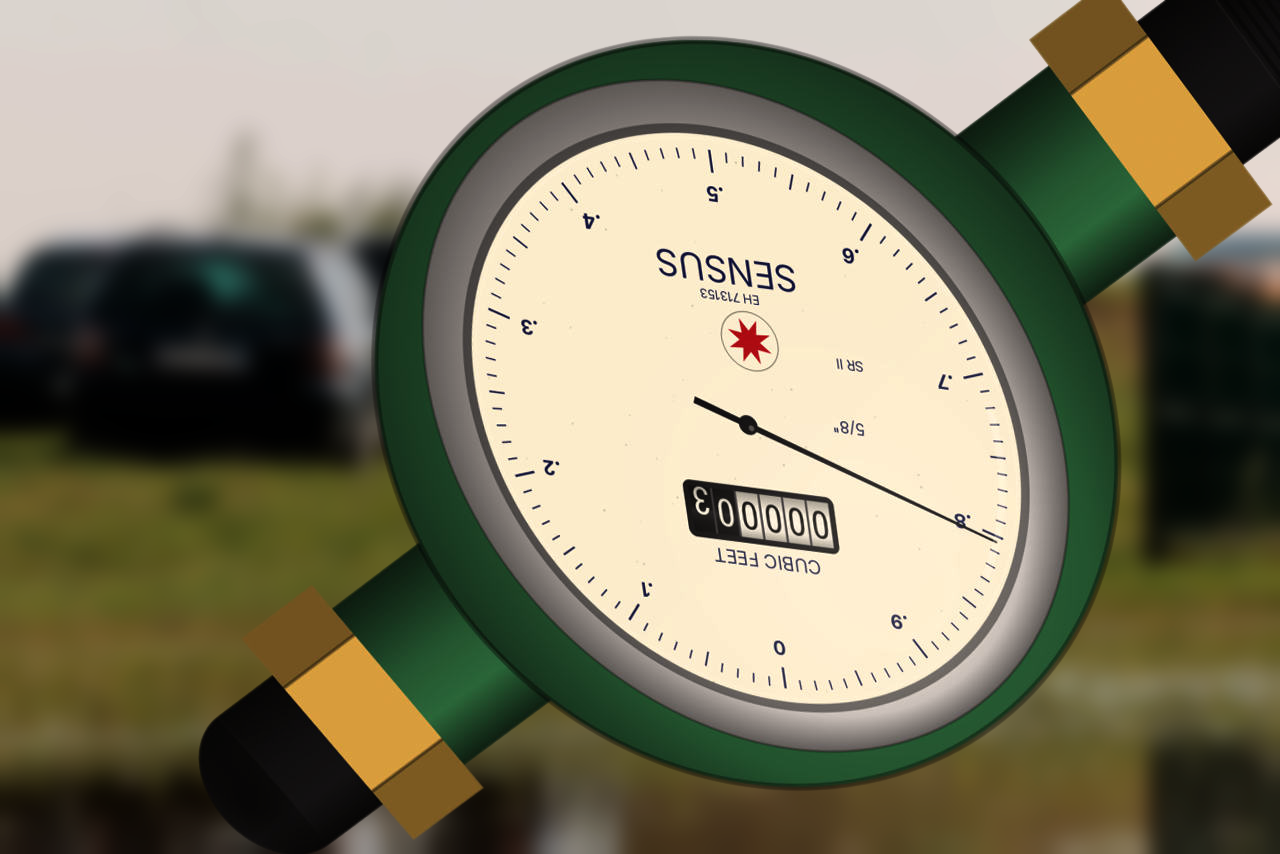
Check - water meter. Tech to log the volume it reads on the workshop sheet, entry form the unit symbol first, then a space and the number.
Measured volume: ft³ 2.80
